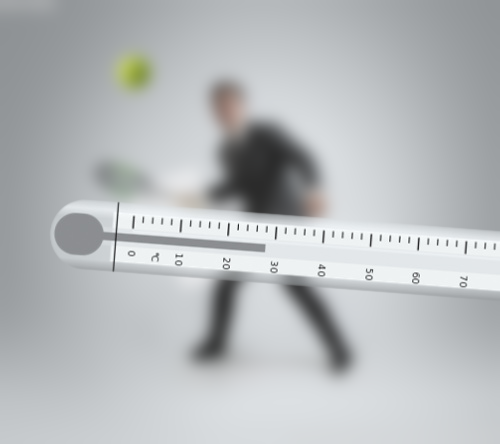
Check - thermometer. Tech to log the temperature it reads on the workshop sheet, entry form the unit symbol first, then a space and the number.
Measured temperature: °C 28
